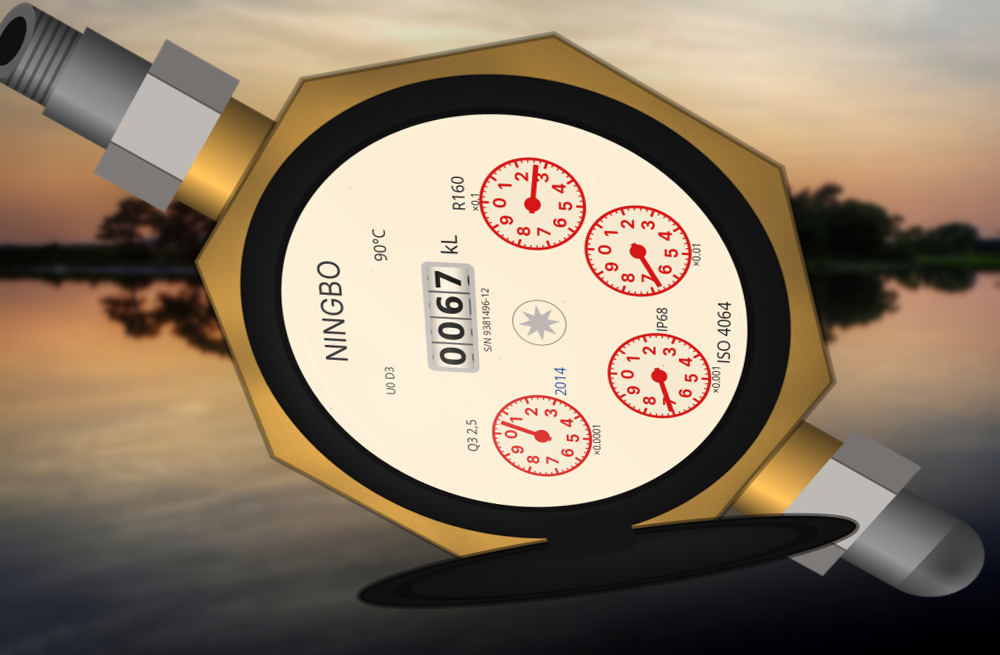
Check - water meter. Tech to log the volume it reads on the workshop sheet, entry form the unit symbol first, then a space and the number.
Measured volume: kL 67.2670
